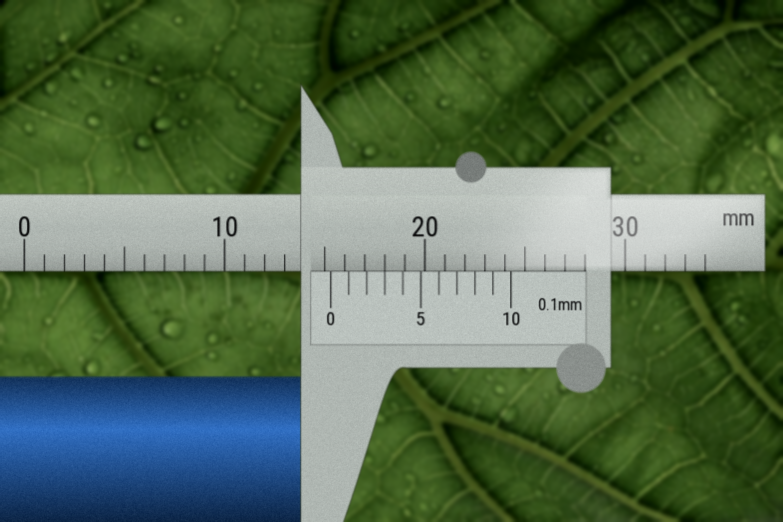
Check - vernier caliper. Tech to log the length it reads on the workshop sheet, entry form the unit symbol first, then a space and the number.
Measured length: mm 15.3
